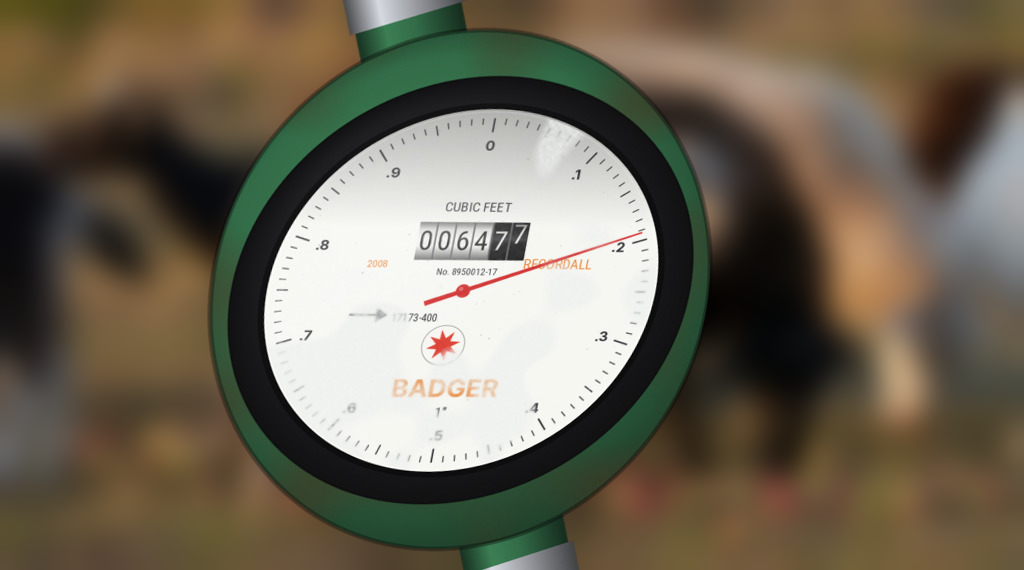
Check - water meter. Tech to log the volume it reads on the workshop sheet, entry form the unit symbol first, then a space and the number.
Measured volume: ft³ 6477.19
